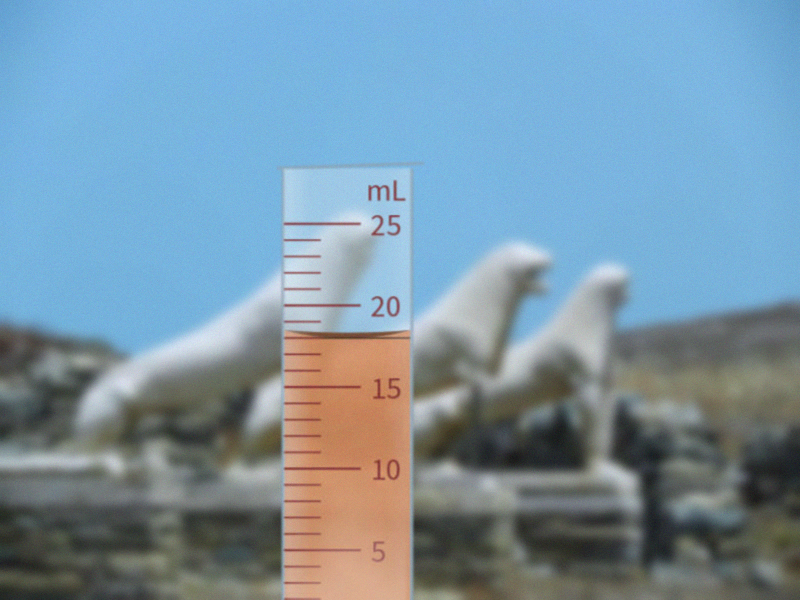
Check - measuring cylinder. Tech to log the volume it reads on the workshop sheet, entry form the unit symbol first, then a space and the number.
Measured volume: mL 18
